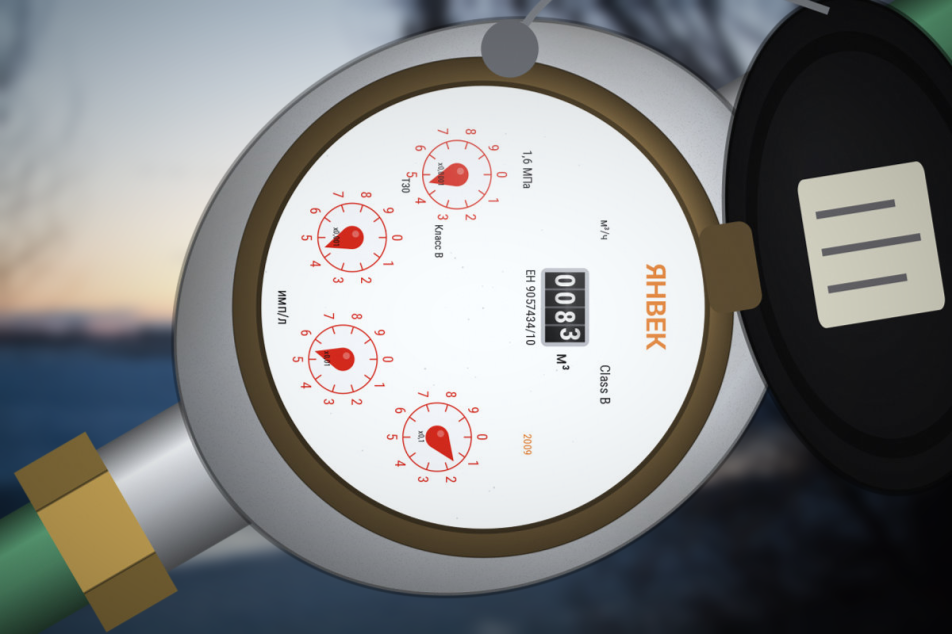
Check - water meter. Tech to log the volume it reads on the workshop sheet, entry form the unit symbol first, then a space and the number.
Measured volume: m³ 83.1544
